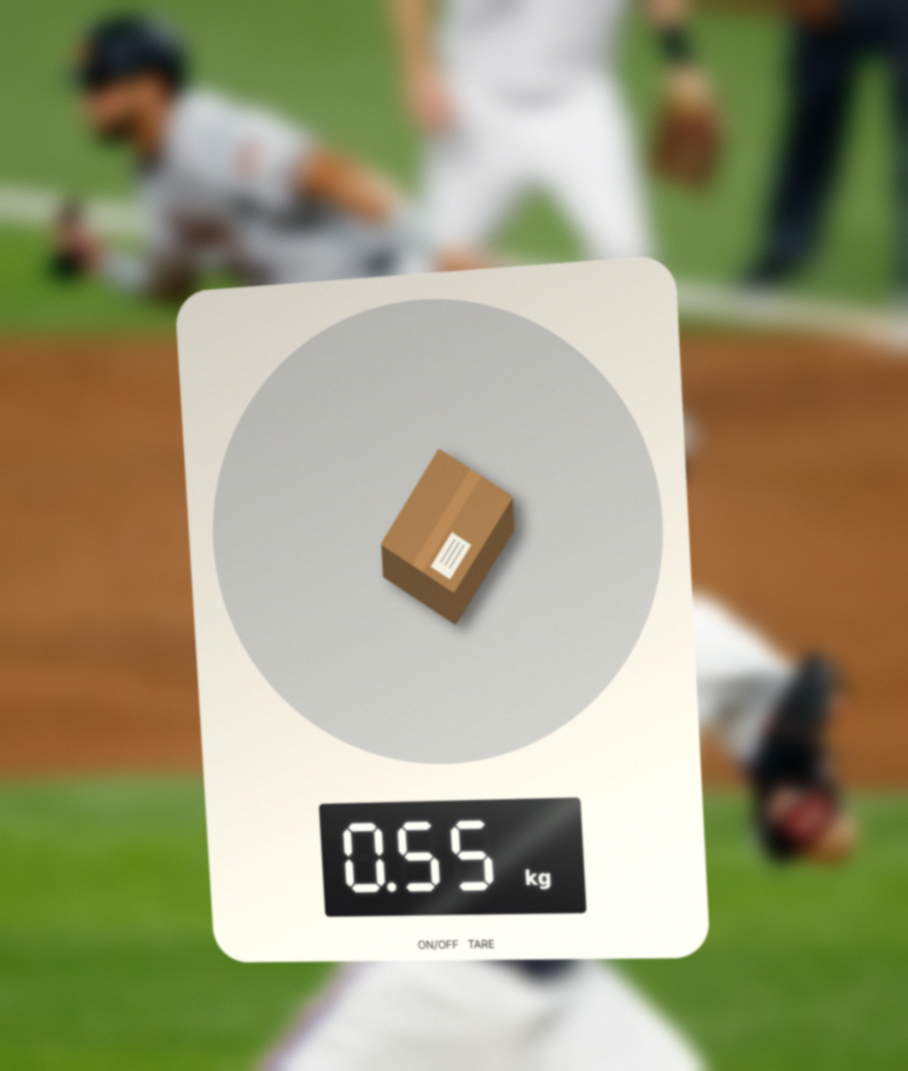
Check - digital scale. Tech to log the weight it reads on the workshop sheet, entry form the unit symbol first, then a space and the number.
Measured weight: kg 0.55
